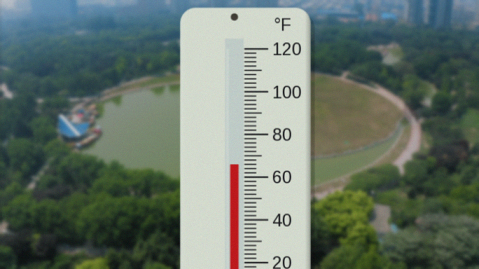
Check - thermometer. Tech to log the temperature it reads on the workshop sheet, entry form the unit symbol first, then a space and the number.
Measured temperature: °F 66
